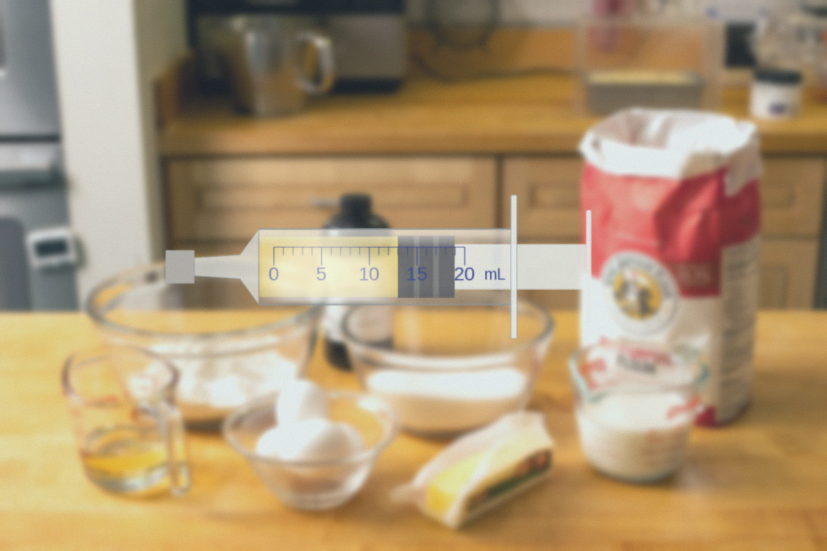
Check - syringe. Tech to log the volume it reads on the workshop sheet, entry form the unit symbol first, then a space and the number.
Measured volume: mL 13
